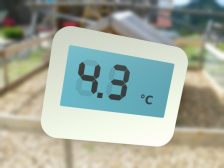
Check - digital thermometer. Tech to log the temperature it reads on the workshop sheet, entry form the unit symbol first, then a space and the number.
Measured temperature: °C 4.3
